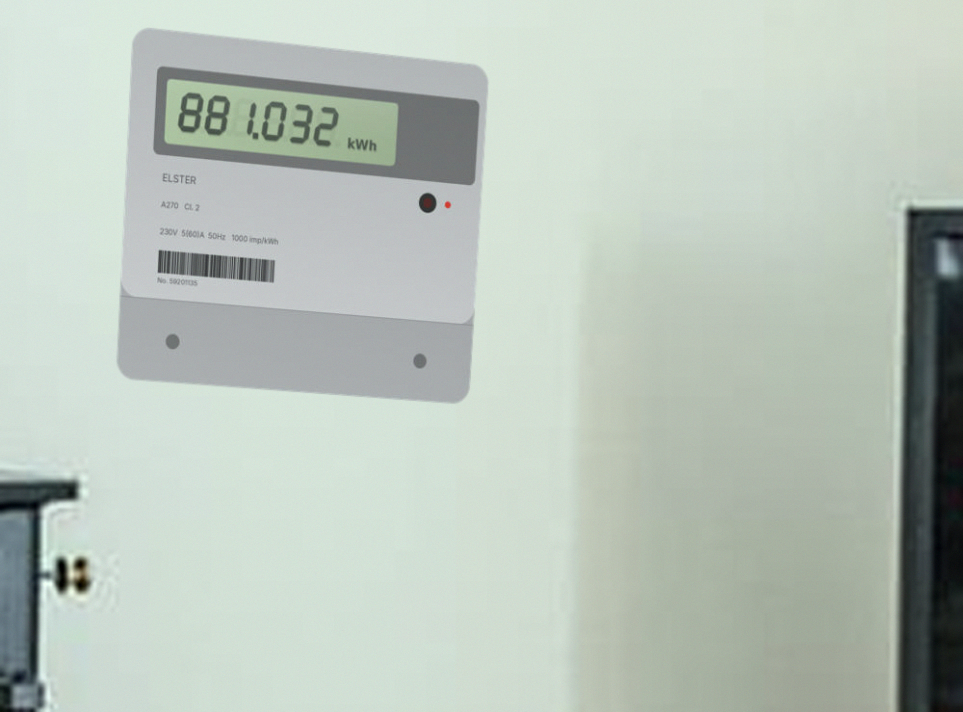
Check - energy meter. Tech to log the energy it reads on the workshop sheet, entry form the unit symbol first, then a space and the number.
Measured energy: kWh 881.032
